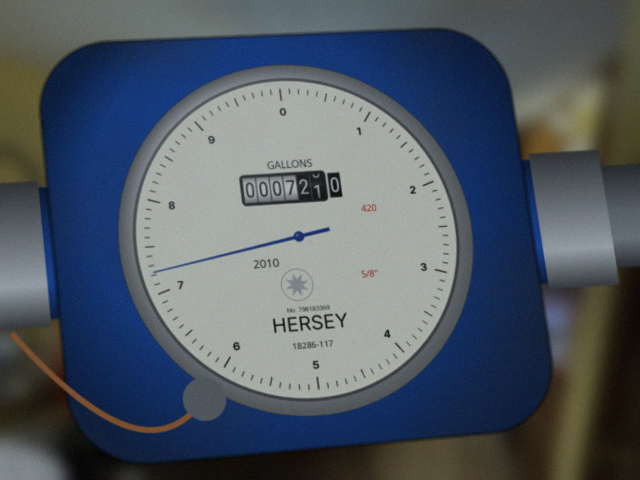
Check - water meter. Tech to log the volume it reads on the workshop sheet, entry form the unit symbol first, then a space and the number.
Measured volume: gal 7207.2
